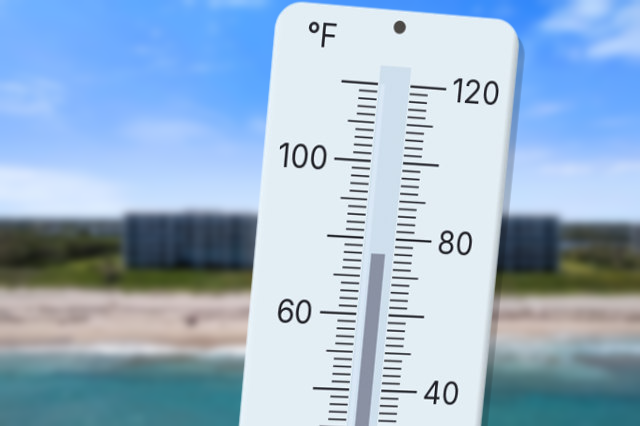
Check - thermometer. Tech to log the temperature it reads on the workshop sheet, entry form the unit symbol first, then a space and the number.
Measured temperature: °F 76
